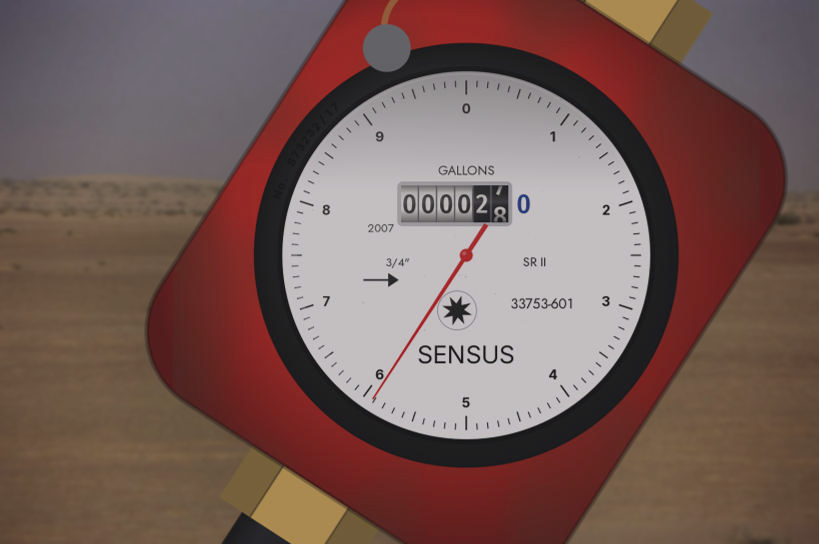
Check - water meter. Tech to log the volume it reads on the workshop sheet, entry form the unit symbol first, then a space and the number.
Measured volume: gal 275.9
